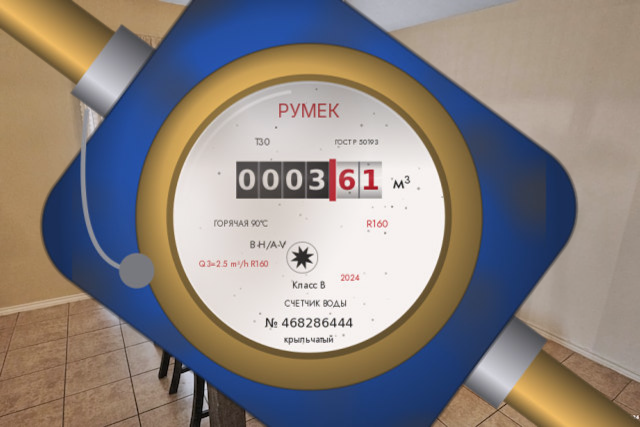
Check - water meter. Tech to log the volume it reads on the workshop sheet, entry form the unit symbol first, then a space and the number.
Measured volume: m³ 3.61
